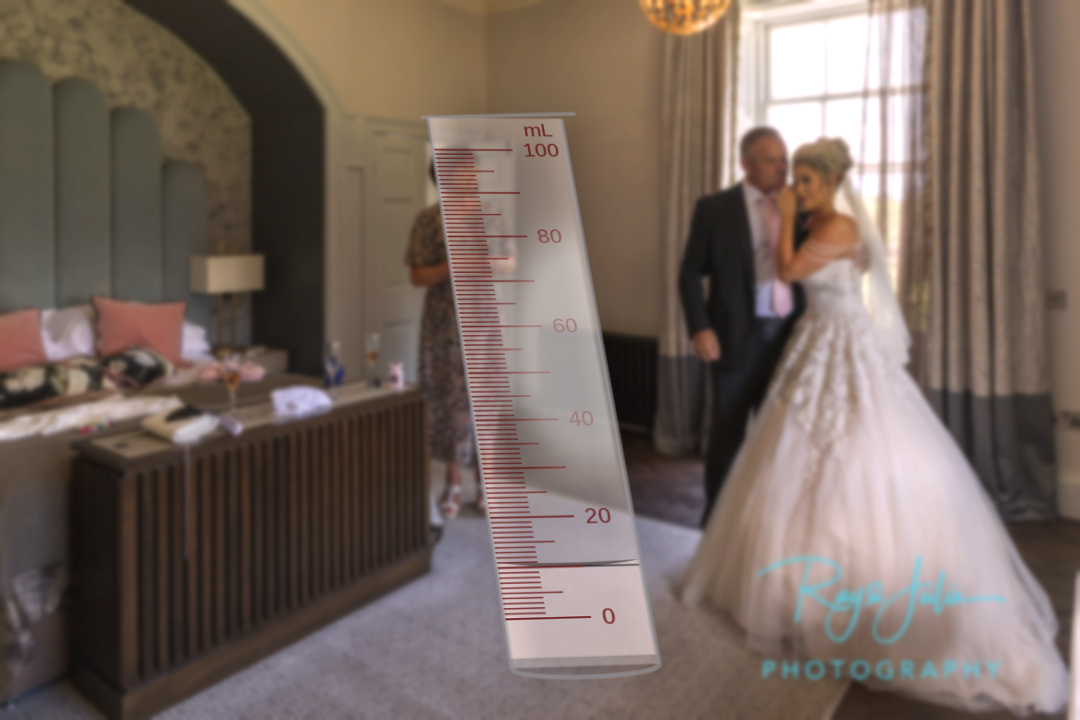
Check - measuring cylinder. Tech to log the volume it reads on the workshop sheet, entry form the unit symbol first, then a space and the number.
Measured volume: mL 10
